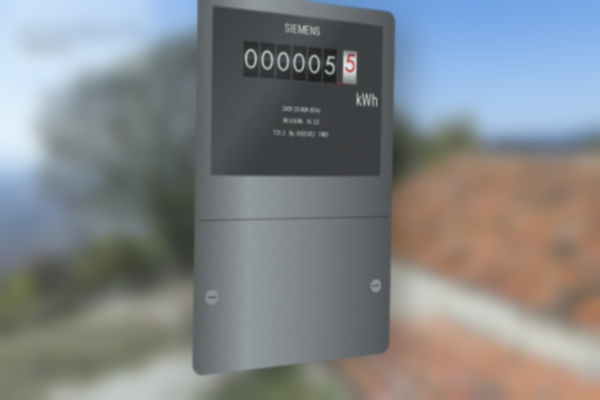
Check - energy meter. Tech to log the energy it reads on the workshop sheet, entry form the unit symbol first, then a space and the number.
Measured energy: kWh 5.5
